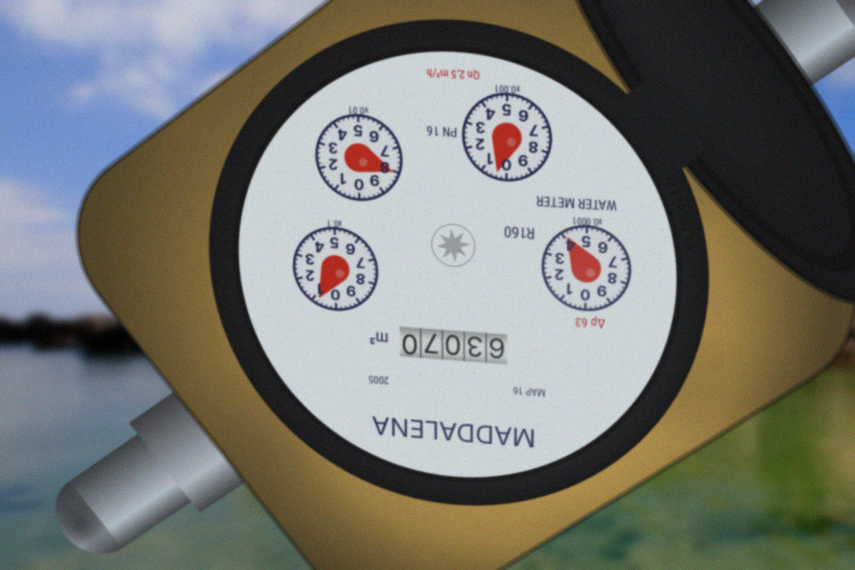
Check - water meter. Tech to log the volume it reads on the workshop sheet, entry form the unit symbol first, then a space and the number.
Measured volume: m³ 63070.0804
